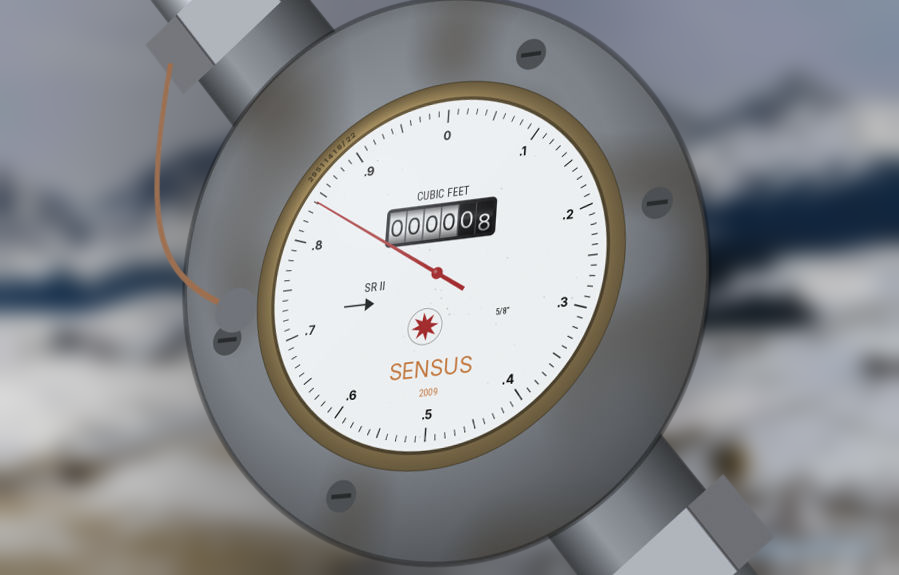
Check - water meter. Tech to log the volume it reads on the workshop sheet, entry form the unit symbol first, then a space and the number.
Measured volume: ft³ 7.84
